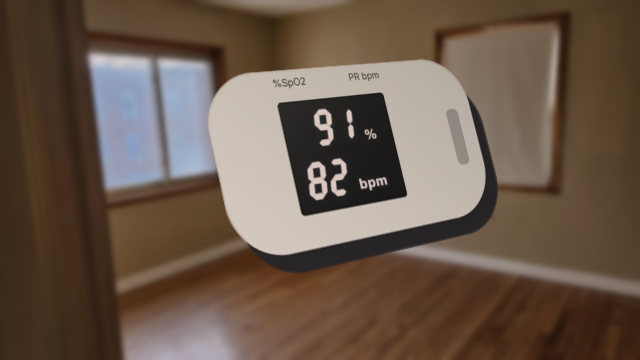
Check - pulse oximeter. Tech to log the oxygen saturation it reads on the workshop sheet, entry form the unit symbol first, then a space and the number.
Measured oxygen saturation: % 91
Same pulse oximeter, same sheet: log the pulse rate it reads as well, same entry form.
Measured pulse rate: bpm 82
